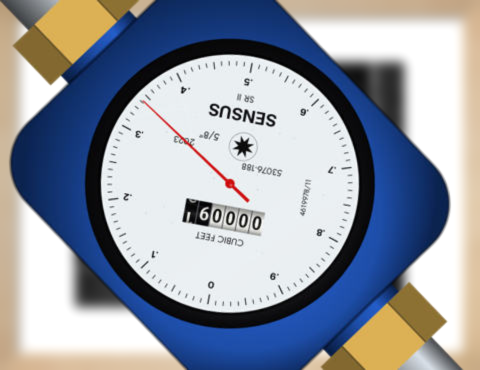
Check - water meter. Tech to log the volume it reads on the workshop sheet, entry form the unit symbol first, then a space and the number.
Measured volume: ft³ 91.34
